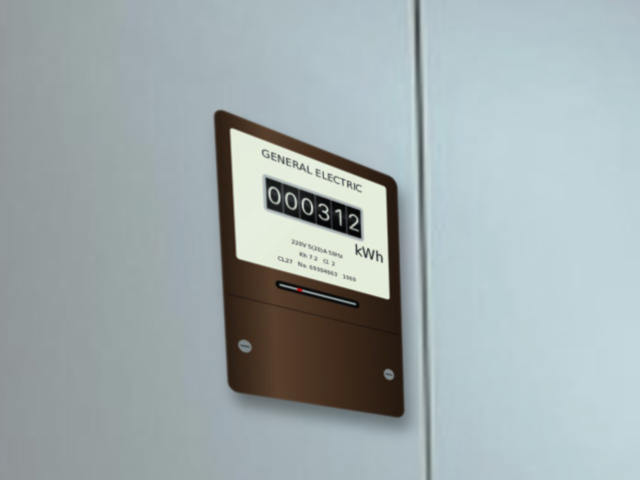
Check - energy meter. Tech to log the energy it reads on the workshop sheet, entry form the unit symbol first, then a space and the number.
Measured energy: kWh 312
